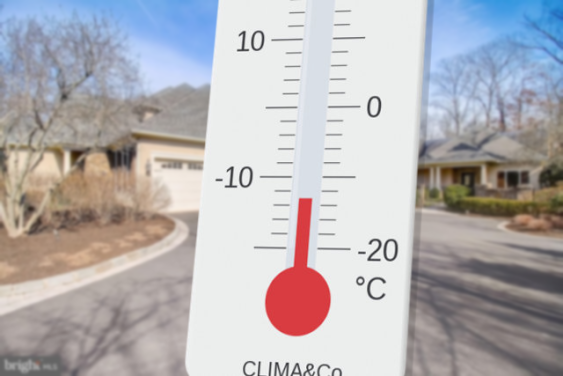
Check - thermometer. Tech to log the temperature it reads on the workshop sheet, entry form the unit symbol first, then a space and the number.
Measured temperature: °C -13
